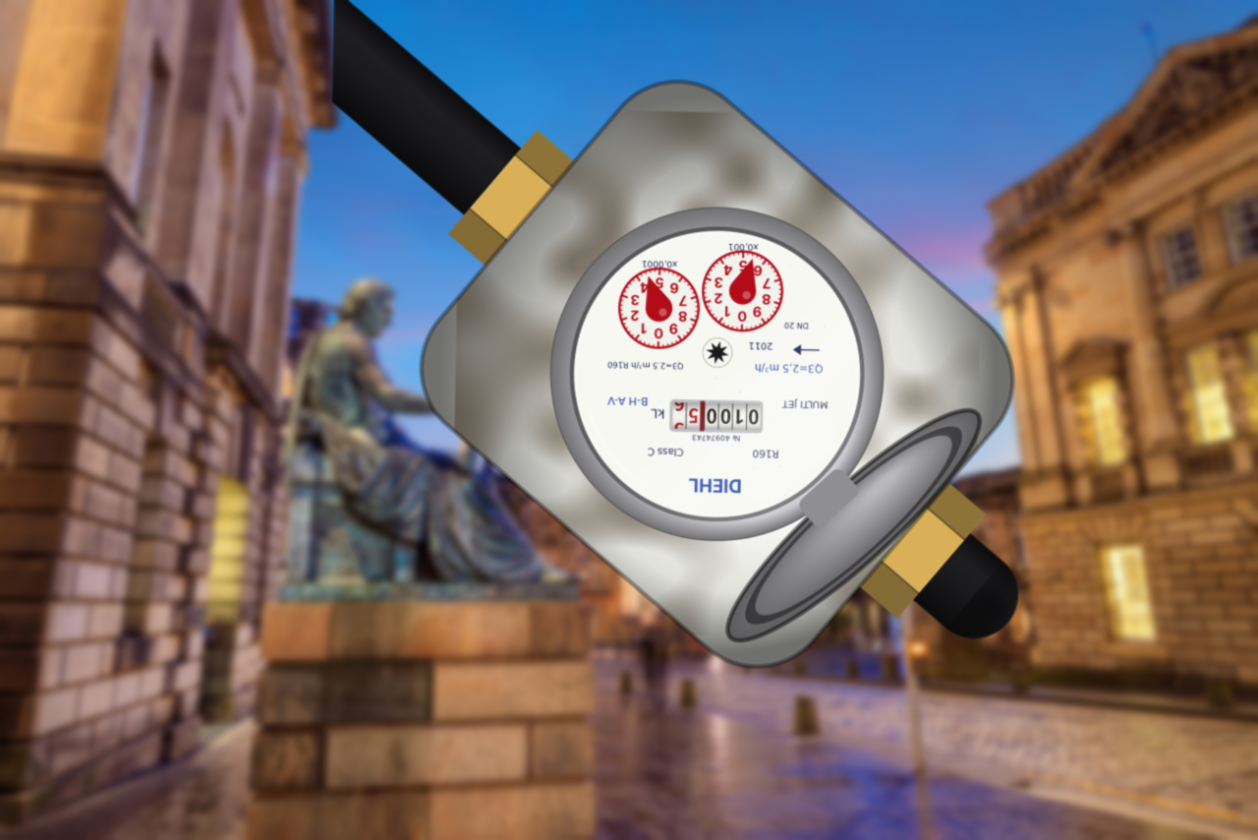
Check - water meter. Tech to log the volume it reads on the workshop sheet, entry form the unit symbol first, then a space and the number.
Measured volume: kL 100.5554
